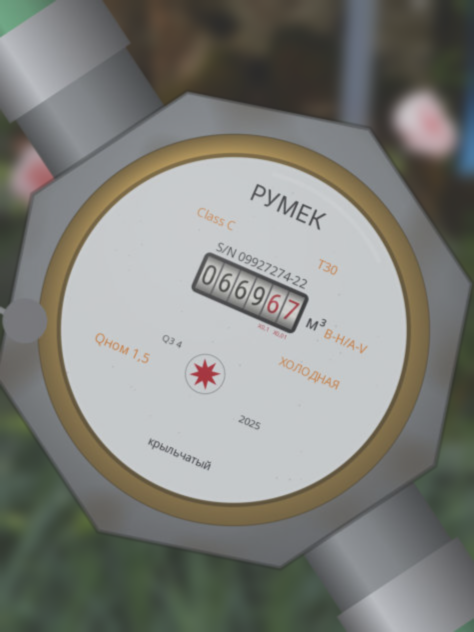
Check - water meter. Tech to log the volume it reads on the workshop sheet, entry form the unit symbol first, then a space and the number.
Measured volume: m³ 669.67
